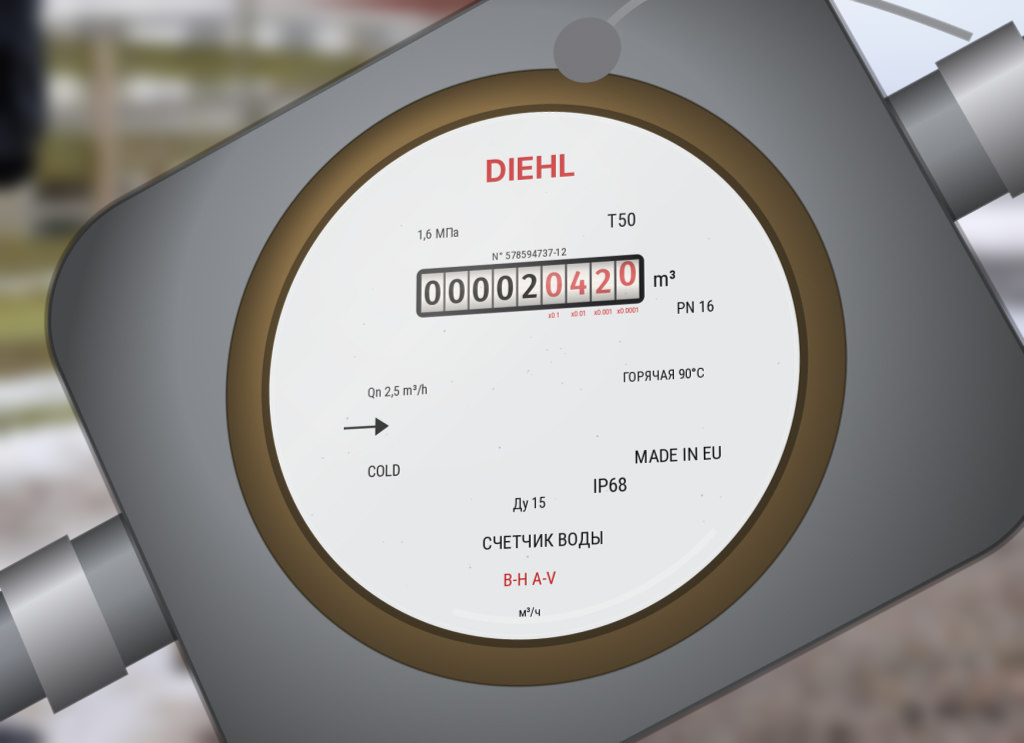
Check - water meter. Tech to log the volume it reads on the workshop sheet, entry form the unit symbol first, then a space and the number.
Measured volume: m³ 2.0420
